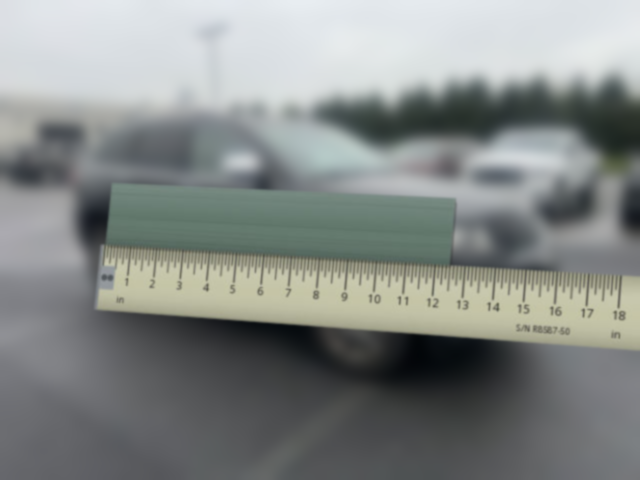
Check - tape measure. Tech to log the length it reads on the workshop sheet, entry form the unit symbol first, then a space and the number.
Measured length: in 12.5
